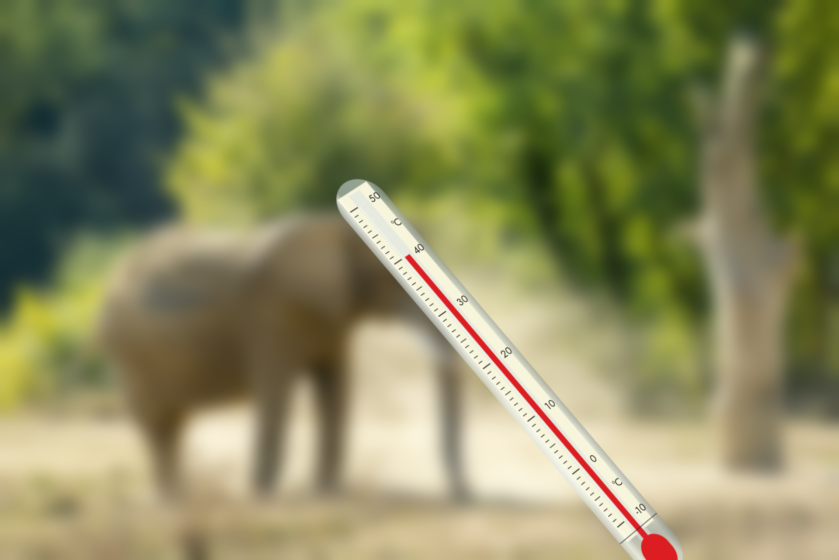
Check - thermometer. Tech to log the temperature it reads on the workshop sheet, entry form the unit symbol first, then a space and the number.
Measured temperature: °C 40
